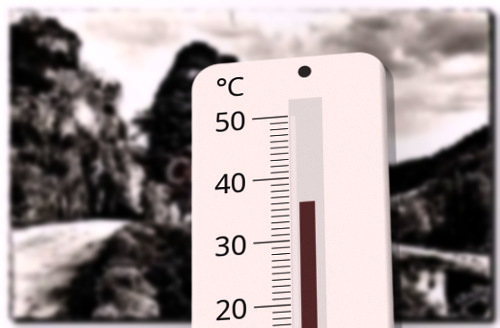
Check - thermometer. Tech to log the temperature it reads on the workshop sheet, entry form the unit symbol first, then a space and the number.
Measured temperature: °C 36
